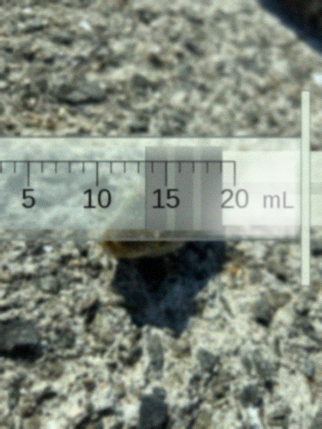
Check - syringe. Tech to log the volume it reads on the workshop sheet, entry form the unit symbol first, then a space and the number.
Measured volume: mL 13.5
